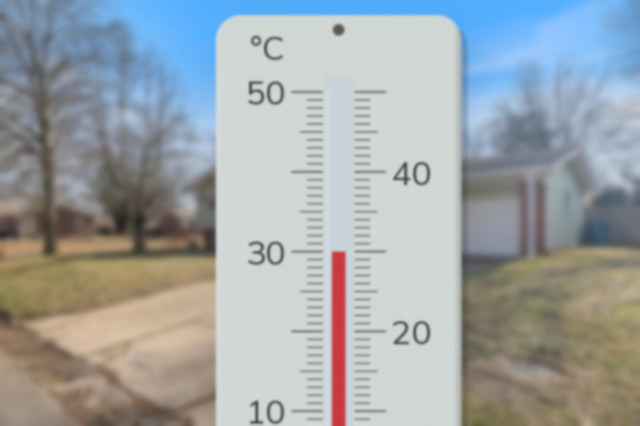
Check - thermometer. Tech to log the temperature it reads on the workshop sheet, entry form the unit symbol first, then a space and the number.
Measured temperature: °C 30
